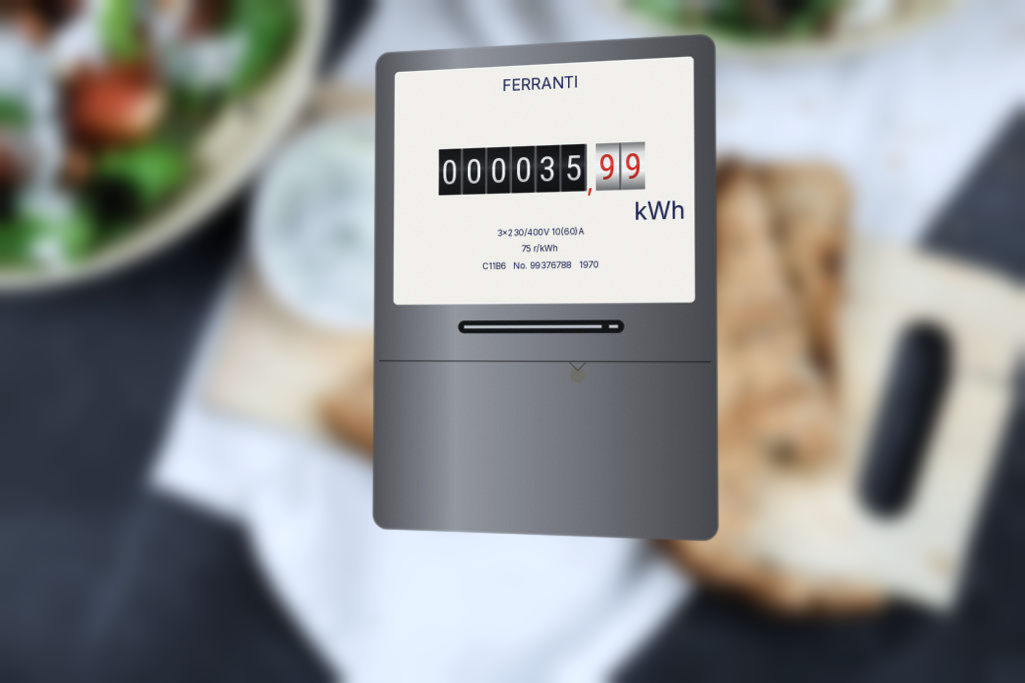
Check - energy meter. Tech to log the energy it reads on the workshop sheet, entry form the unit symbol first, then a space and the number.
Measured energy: kWh 35.99
